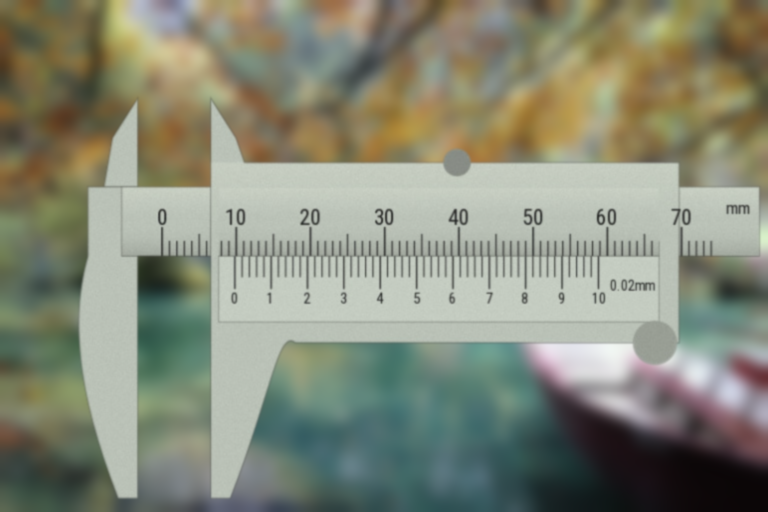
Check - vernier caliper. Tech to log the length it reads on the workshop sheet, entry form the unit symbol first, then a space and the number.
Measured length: mm 9.8
